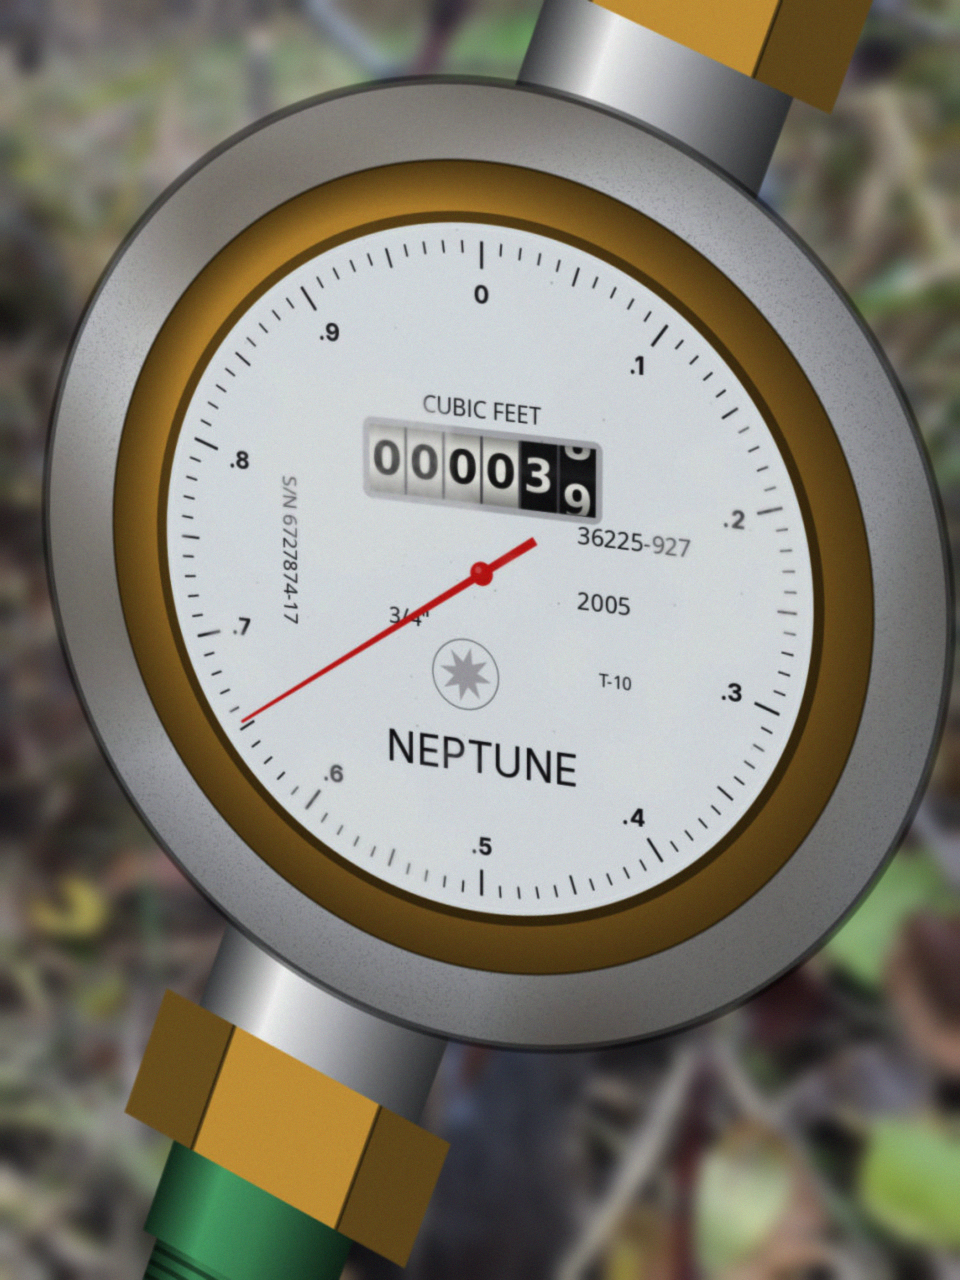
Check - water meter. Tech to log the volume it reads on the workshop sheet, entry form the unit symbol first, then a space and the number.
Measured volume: ft³ 38.65
